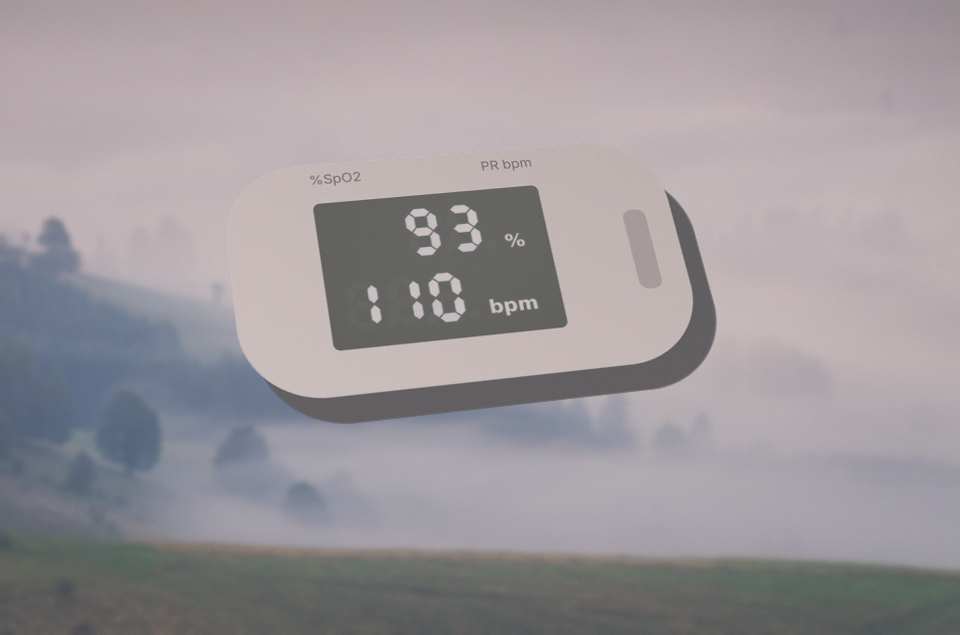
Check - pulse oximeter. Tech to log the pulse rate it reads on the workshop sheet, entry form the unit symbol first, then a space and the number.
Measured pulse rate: bpm 110
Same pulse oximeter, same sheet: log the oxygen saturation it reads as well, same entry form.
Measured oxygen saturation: % 93
